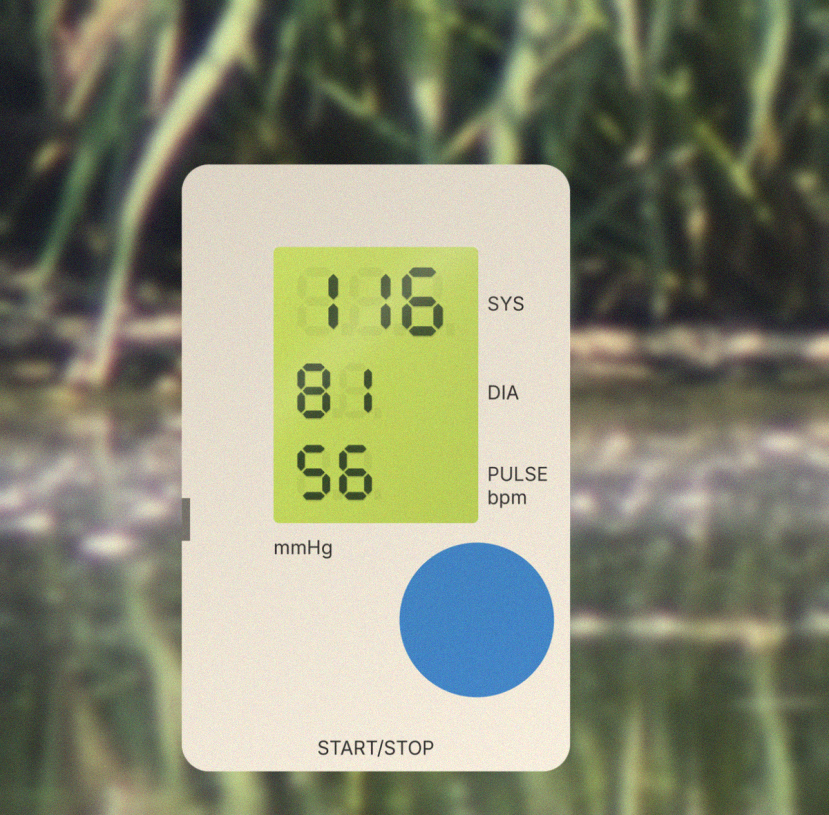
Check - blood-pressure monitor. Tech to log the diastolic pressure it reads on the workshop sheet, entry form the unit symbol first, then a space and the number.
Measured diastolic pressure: mmHg 81
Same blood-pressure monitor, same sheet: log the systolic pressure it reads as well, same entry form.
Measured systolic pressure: mmHg 116
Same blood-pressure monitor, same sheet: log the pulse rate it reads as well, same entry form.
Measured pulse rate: bpm 56
